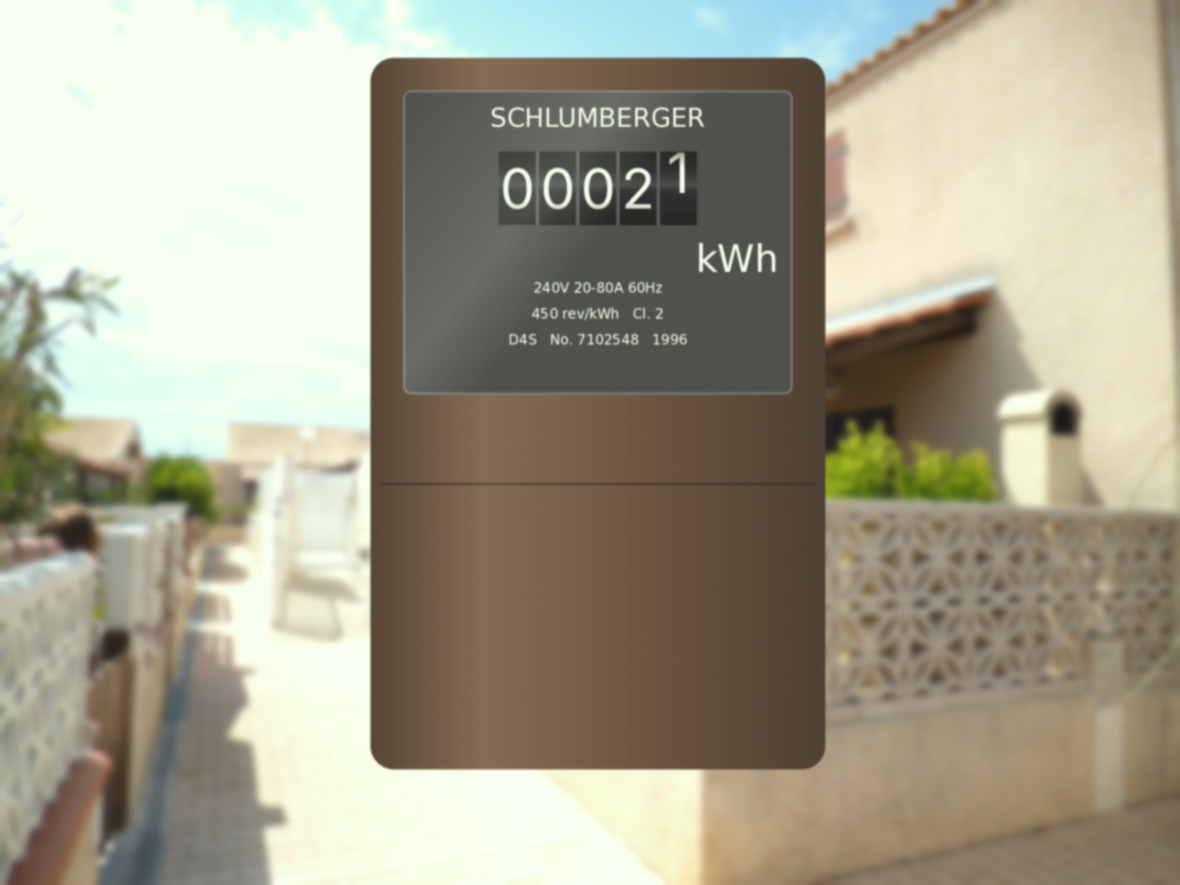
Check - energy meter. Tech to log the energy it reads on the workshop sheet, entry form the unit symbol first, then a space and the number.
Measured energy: kWh 21
